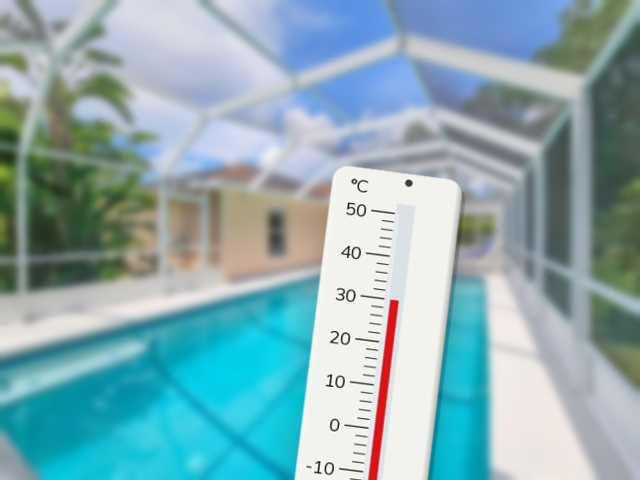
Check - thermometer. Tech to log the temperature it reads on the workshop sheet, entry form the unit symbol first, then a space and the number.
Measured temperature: °C 30
